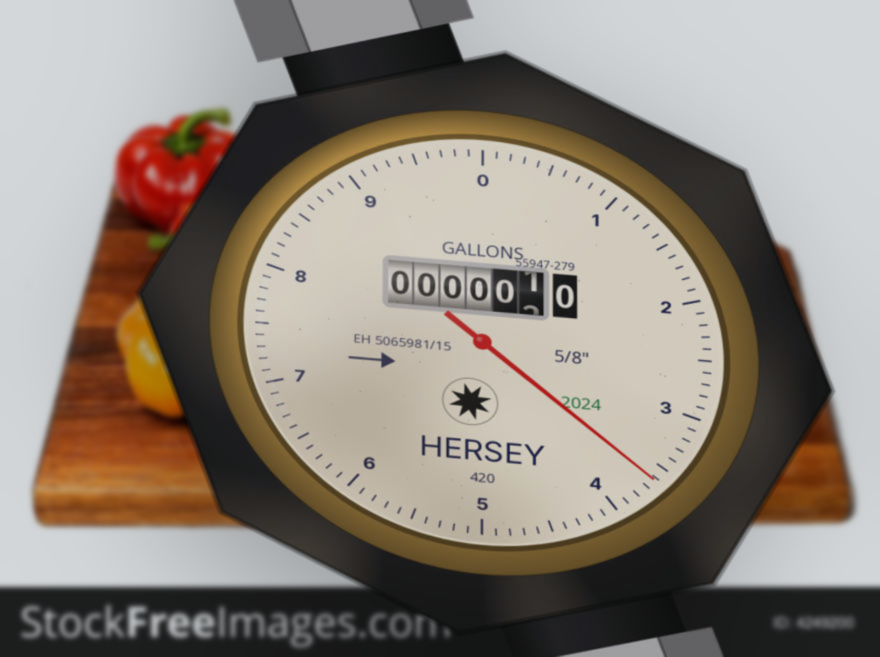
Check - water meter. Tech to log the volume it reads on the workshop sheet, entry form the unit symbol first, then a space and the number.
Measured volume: gal 13.6
